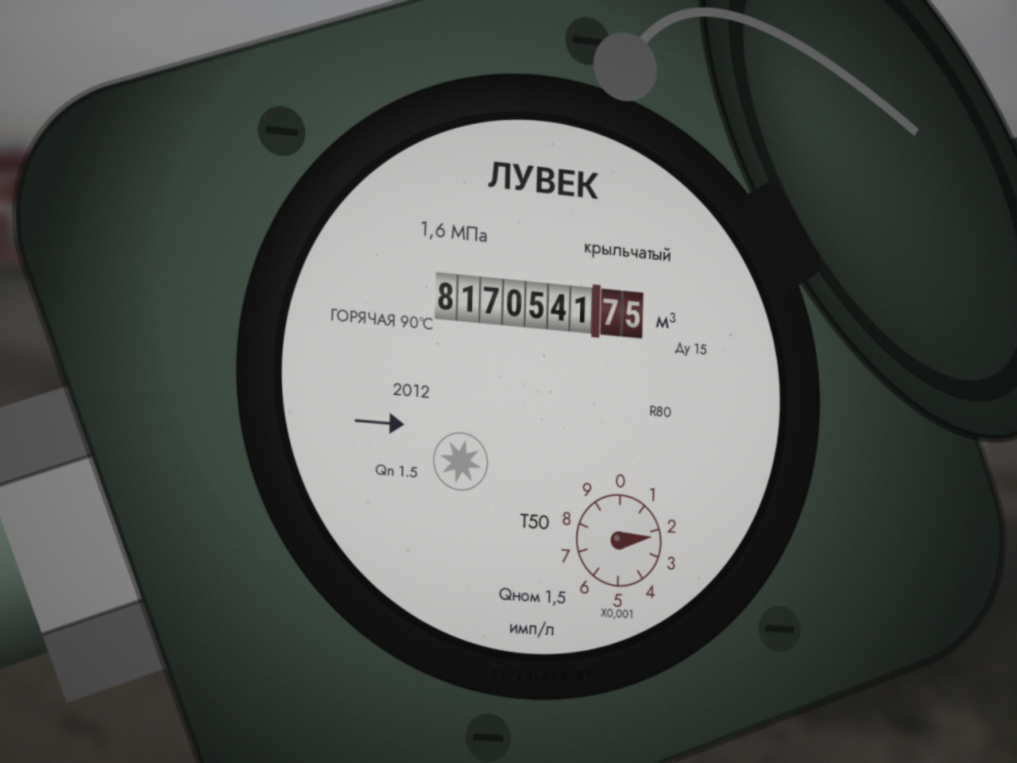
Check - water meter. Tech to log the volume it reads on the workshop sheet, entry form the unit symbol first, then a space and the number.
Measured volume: m³ 8170541.752
